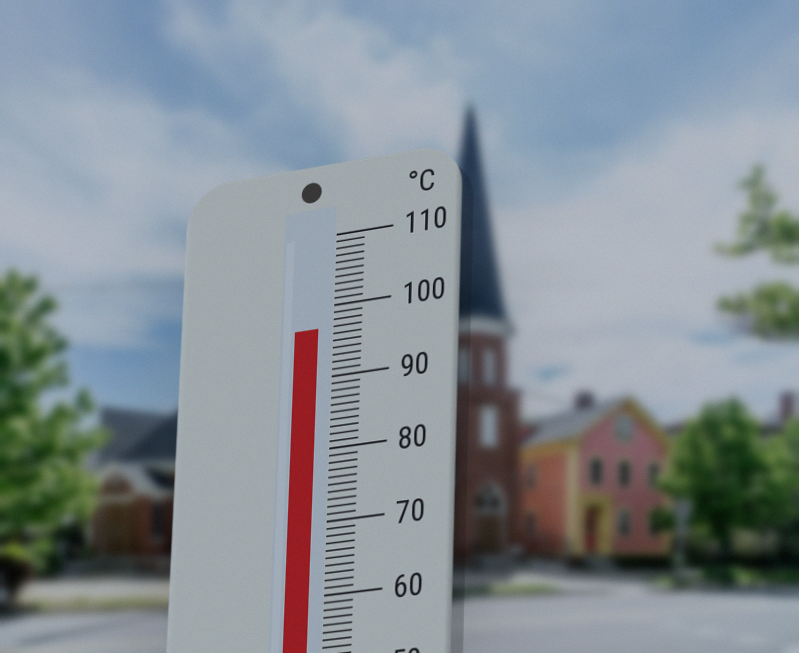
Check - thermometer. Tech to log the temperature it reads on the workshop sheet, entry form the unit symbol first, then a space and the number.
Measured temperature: °C 97
